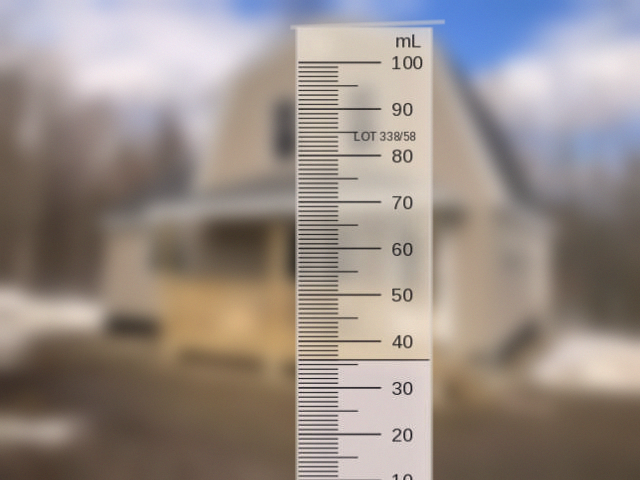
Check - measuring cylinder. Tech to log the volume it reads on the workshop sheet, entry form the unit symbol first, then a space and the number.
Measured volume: mL 36
